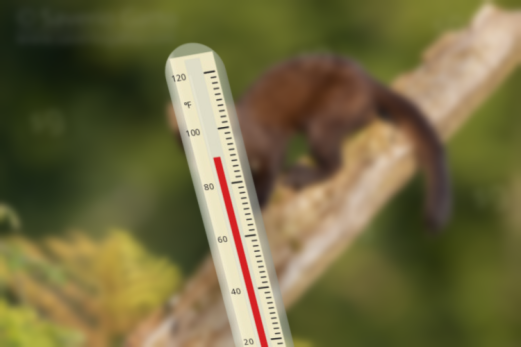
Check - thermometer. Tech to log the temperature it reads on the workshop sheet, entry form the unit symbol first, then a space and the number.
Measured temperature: °F 90
